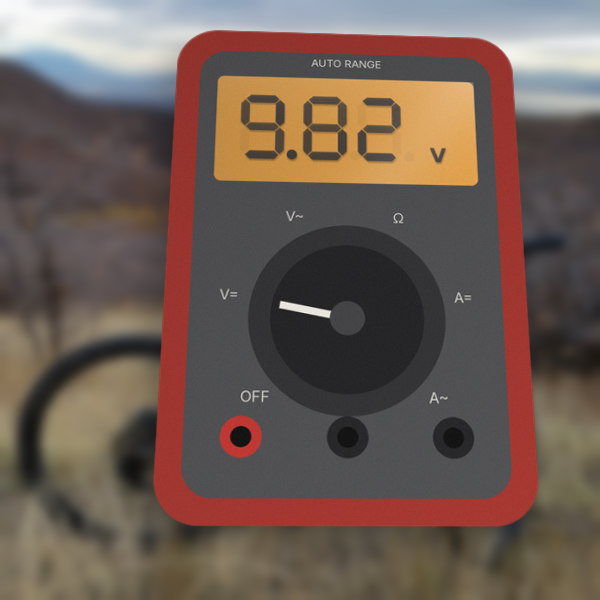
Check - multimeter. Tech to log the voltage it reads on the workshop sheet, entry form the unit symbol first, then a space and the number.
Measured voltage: V 9.82
